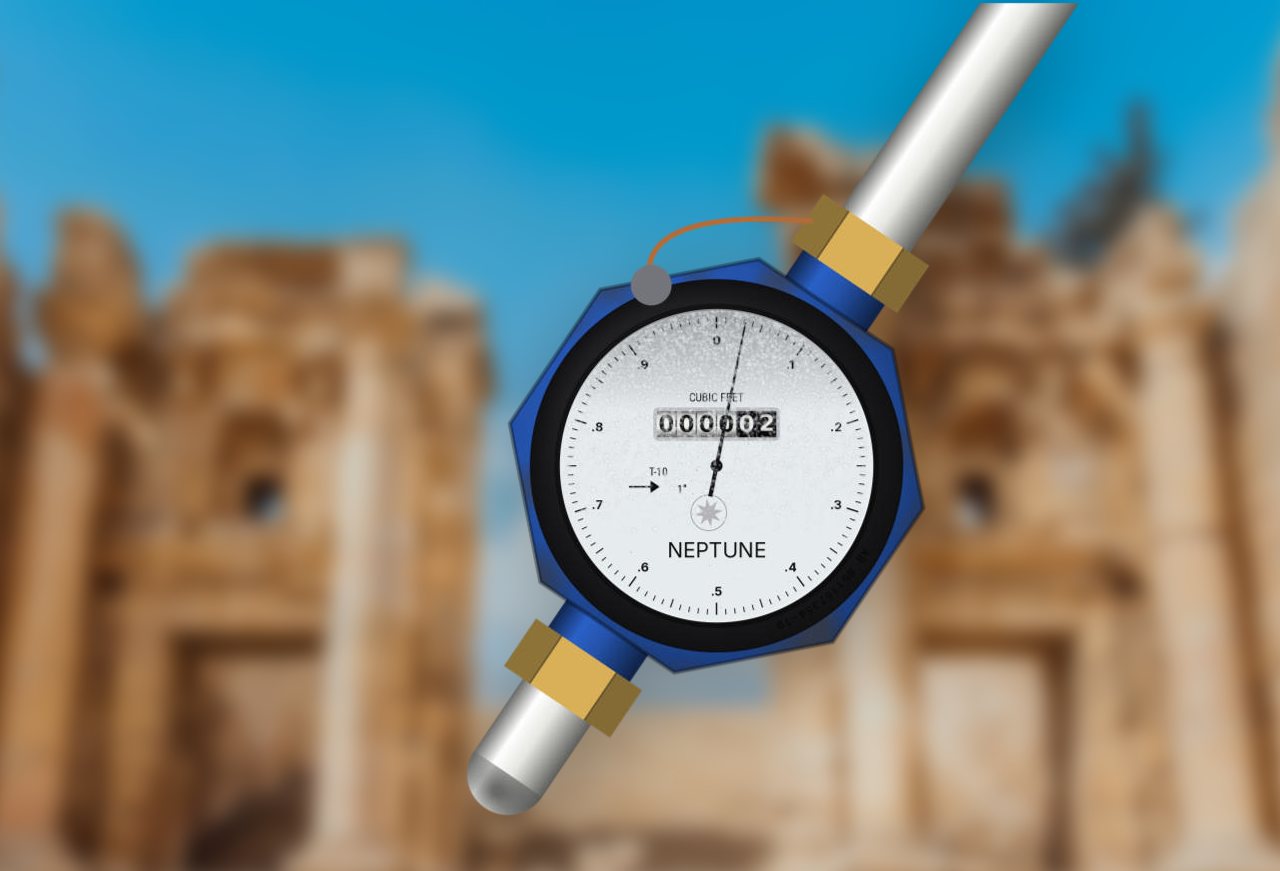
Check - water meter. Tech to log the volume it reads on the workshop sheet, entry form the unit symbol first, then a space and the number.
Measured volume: ft³ 2.03
